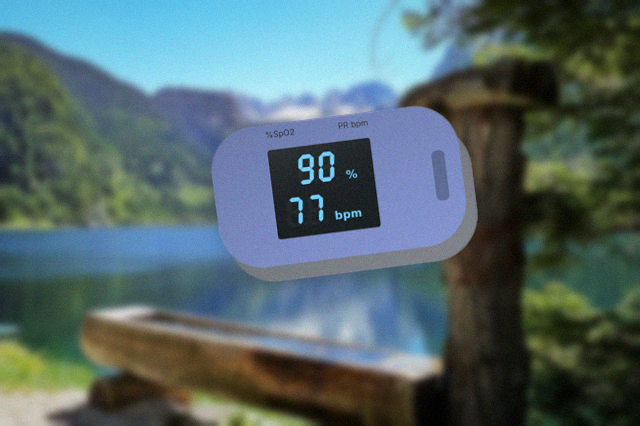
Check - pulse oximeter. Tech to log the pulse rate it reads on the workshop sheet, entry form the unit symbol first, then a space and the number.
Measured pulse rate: bpm 77
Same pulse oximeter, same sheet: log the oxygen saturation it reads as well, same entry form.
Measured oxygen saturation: % 90
